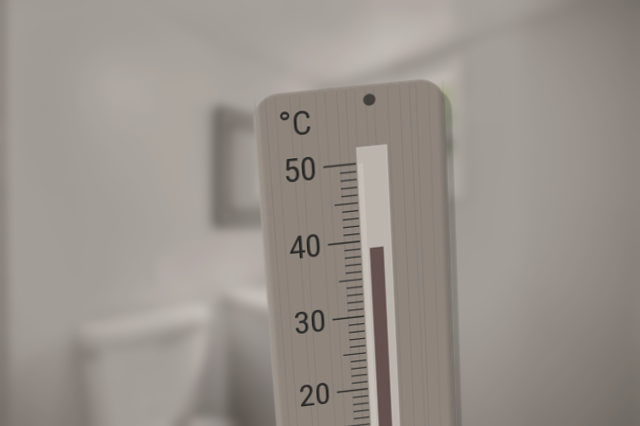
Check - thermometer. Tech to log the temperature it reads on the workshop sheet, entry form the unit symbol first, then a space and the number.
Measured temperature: °C 39
